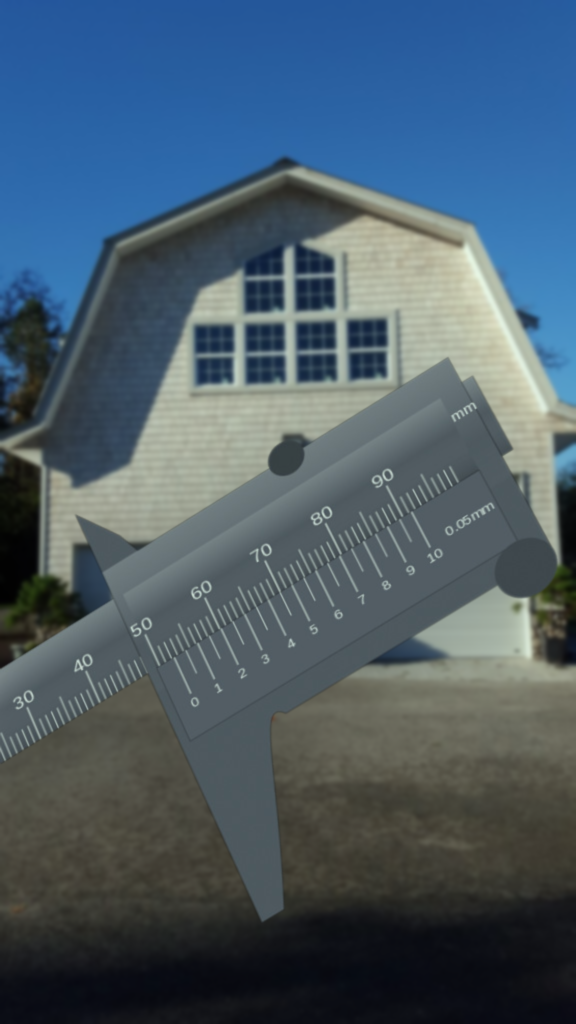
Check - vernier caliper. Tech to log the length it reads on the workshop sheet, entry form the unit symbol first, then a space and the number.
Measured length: mm 52.4
